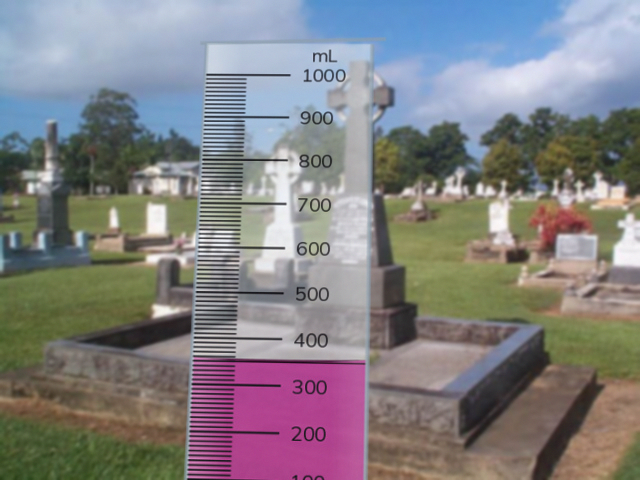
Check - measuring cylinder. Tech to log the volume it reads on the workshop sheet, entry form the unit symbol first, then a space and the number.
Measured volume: mL 350
